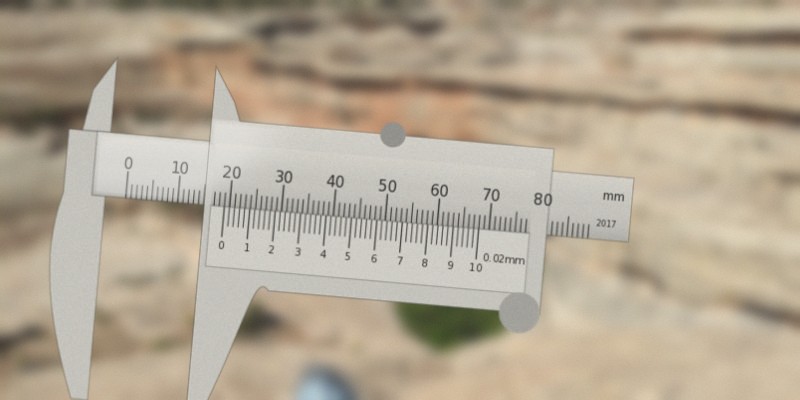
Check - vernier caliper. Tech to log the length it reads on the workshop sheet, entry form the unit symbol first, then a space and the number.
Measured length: mm 19.0
